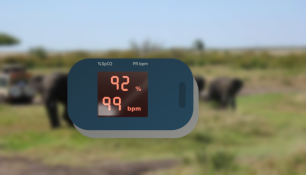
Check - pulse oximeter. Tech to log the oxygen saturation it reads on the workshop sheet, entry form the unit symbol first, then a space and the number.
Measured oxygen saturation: % 92
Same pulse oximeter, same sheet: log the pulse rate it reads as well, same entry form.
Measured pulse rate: bpm 99
